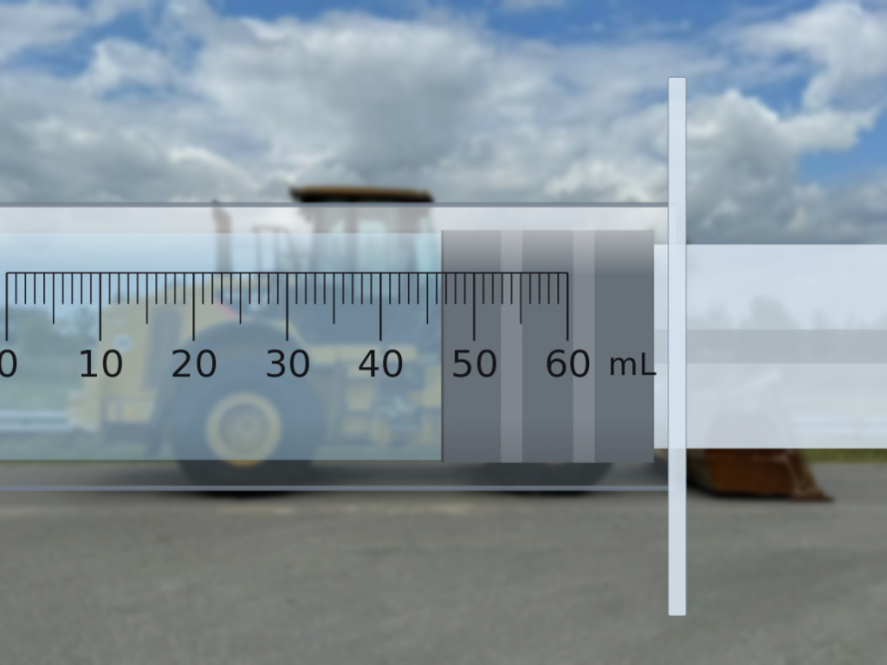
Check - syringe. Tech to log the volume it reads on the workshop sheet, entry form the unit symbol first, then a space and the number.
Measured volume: mL 46.5
